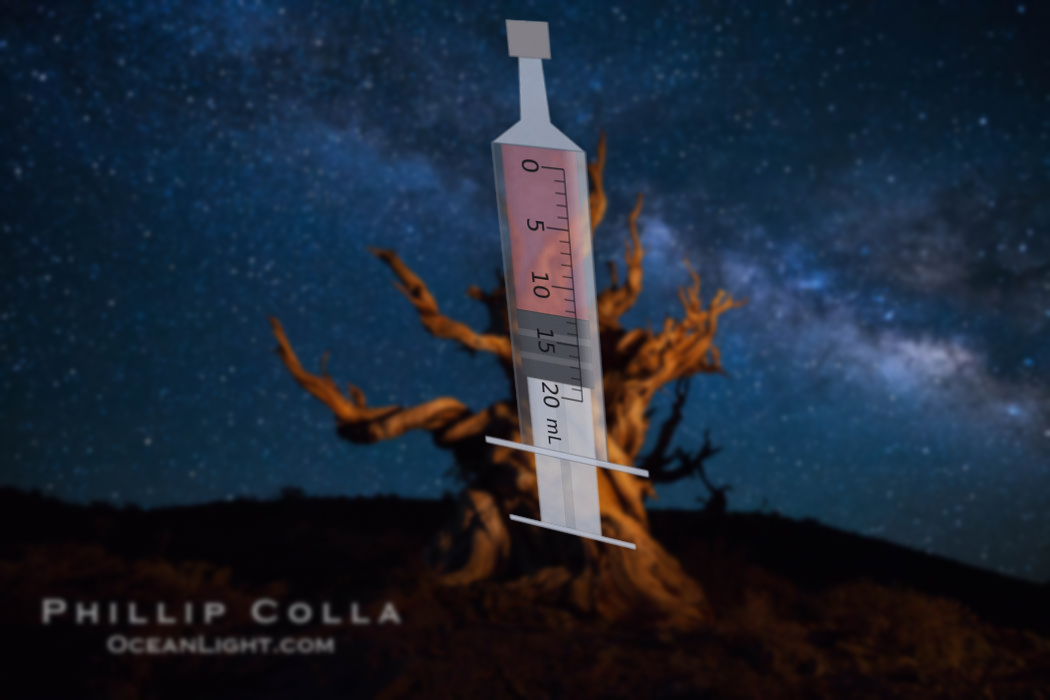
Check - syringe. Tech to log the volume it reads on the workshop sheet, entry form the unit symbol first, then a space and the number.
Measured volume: mL 12.5
